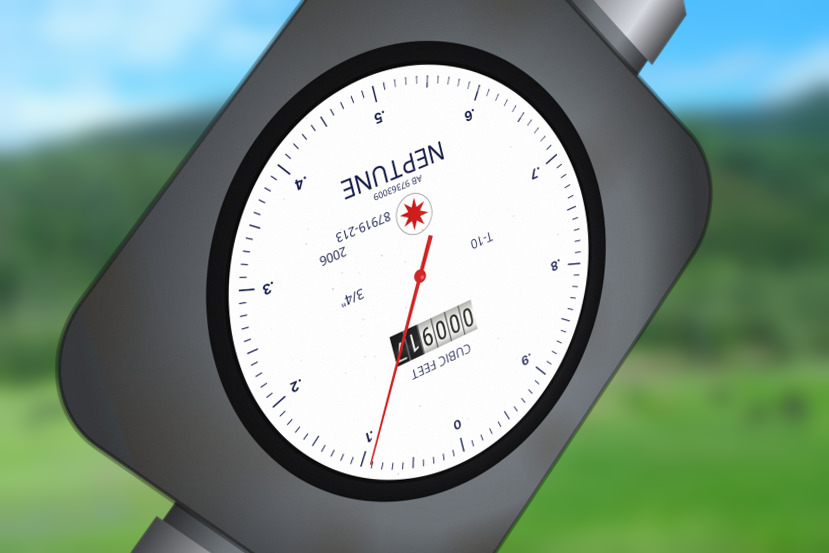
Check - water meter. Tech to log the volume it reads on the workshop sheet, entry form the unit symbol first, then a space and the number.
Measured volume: ft³ 917.09
